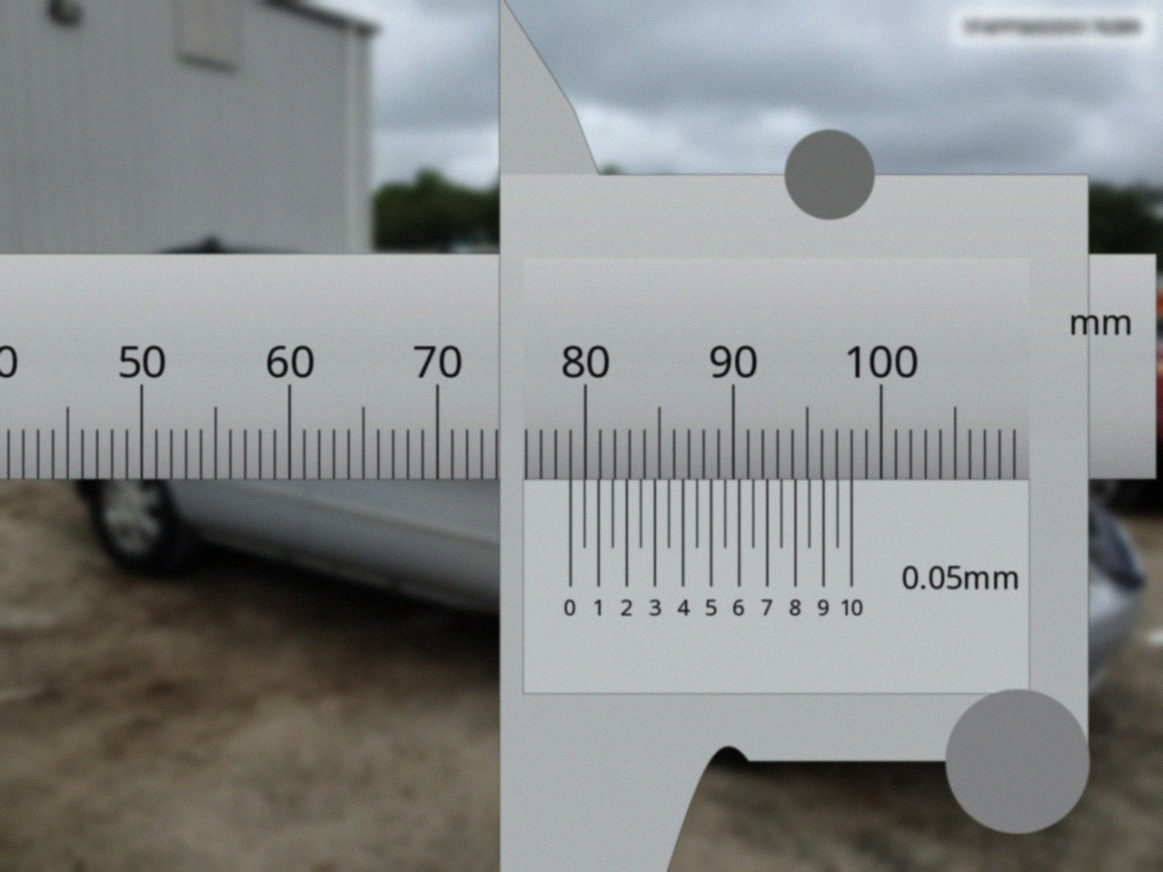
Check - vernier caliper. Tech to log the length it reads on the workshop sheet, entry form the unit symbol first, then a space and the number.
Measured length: mm 79.0
